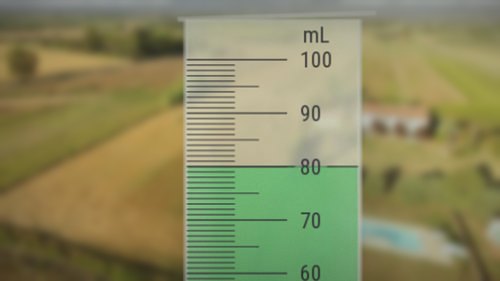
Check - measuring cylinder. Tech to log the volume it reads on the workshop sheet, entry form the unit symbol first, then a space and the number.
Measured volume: mL 80
